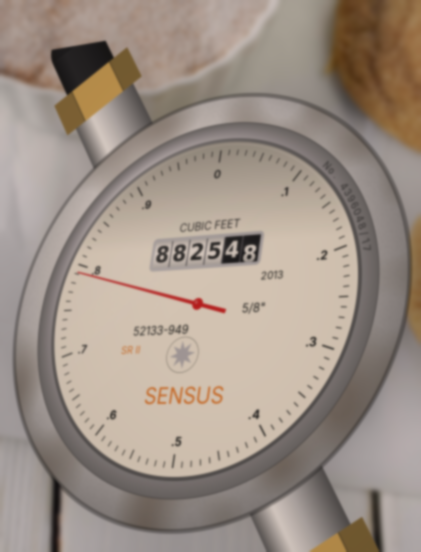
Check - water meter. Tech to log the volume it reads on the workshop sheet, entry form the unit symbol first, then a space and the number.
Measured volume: ft³ 882547.79
